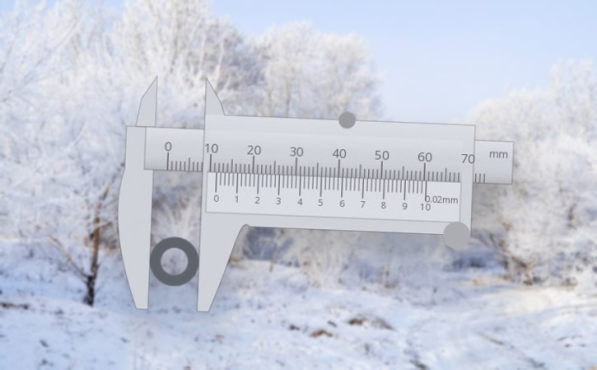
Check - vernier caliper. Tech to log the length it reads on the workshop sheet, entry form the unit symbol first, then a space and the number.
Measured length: mm 11.5
